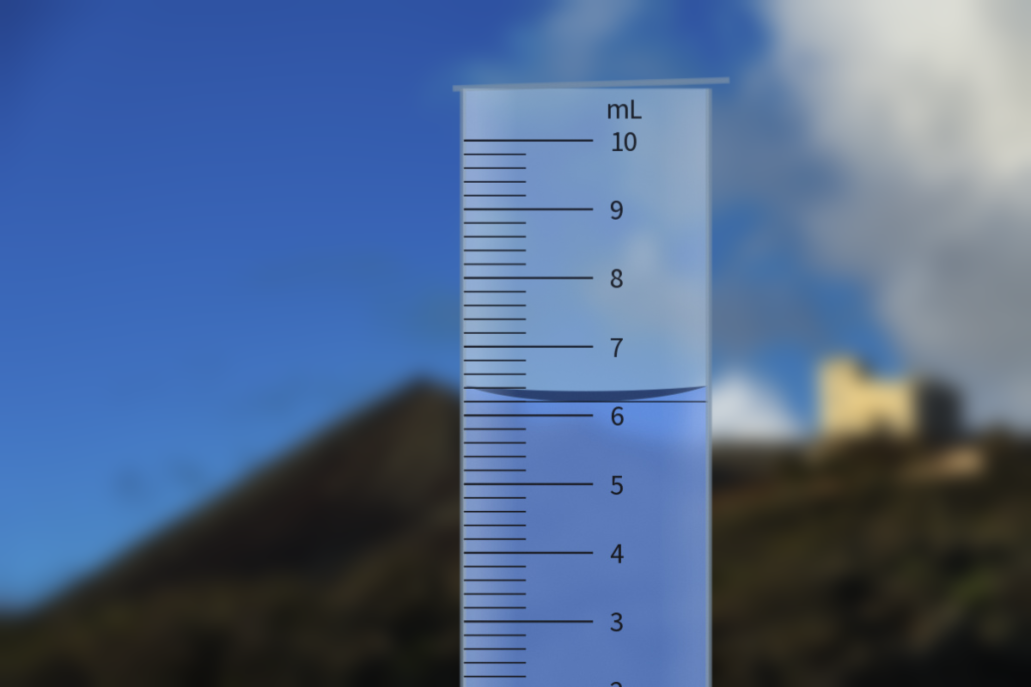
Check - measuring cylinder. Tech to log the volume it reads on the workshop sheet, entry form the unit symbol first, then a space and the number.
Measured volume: mL 6.2
